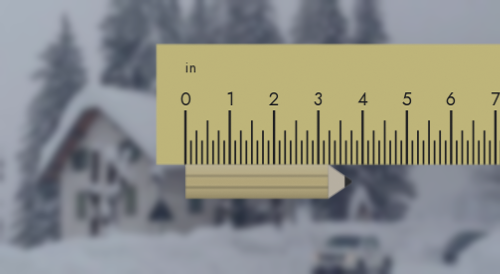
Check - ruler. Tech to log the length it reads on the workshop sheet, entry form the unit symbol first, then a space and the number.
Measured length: in 3.75
